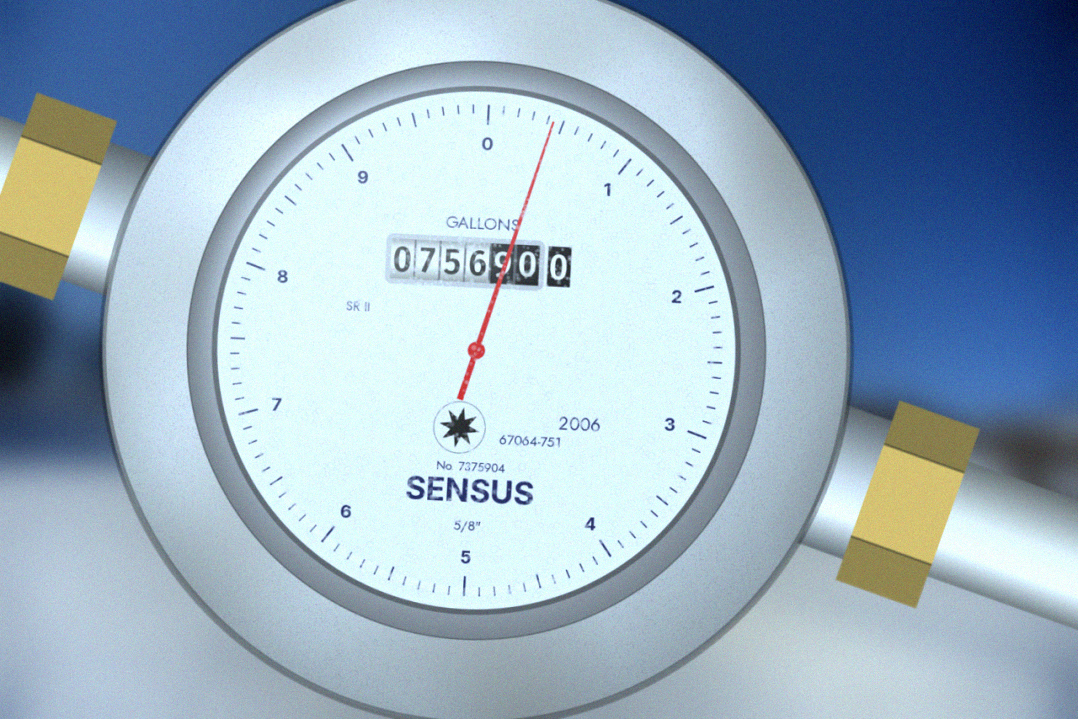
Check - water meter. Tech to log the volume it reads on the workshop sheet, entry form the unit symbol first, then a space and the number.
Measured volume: gal 756900.4
